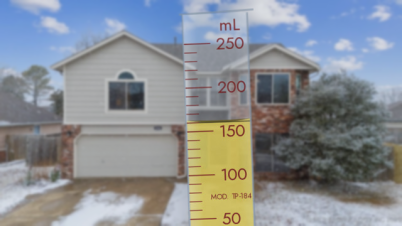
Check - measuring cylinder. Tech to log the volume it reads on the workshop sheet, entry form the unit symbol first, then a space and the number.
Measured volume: mL 160
